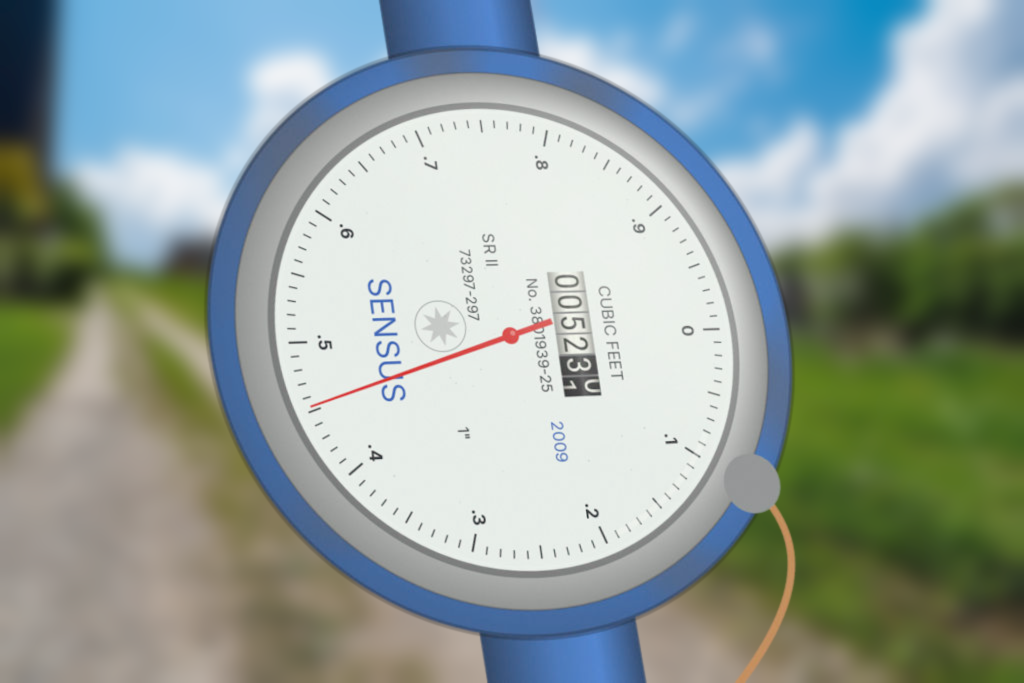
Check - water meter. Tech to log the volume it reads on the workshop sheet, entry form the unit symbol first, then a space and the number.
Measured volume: ft³ 5230.45
